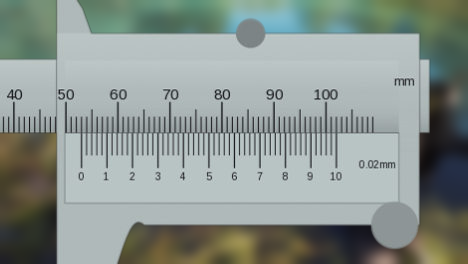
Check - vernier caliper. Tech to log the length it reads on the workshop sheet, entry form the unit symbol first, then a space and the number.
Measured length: mm 53.0
